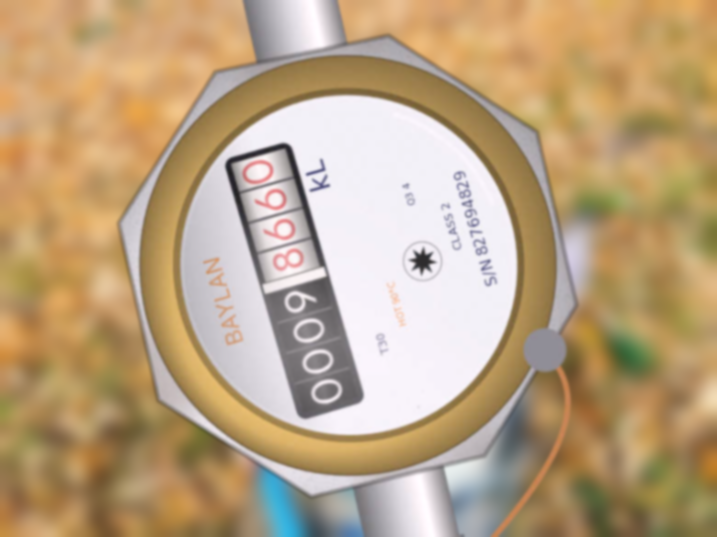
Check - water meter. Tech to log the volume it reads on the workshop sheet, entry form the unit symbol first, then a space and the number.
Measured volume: kL 9.8660
